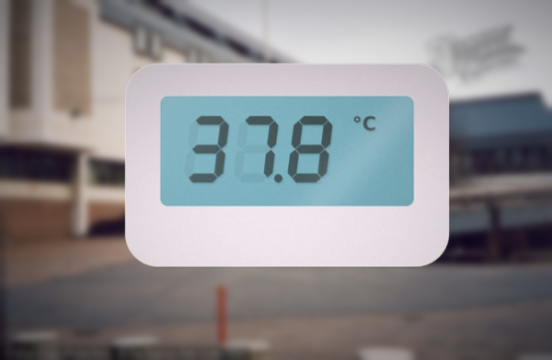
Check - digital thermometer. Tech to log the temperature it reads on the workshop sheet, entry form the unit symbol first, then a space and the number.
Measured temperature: °C 37.8
